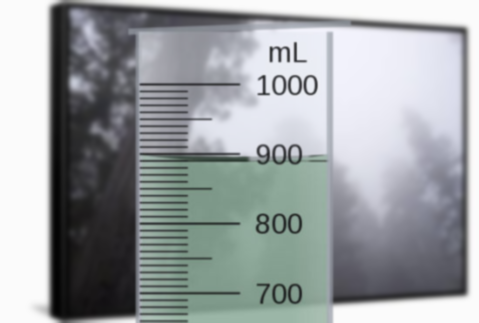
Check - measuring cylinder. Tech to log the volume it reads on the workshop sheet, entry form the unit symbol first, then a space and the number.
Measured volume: mL 890
